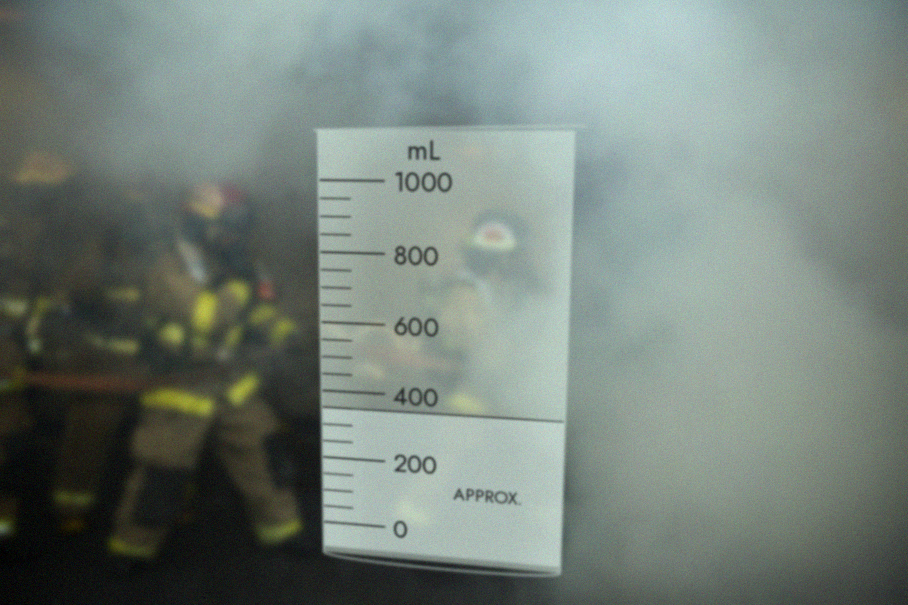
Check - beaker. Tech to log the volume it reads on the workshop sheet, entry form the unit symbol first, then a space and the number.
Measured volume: mL 350
